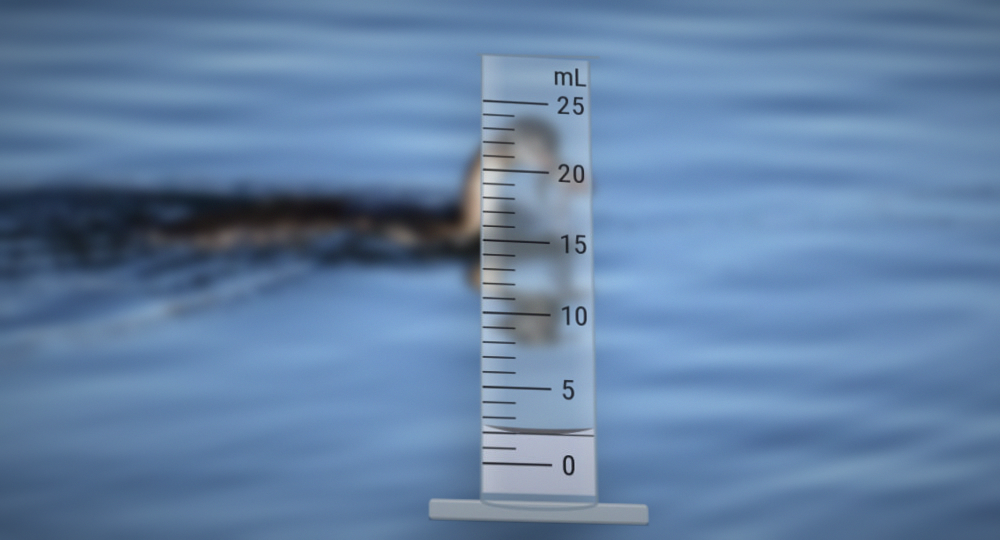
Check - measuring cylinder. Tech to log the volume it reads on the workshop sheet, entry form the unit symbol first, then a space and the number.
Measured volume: mL 2
